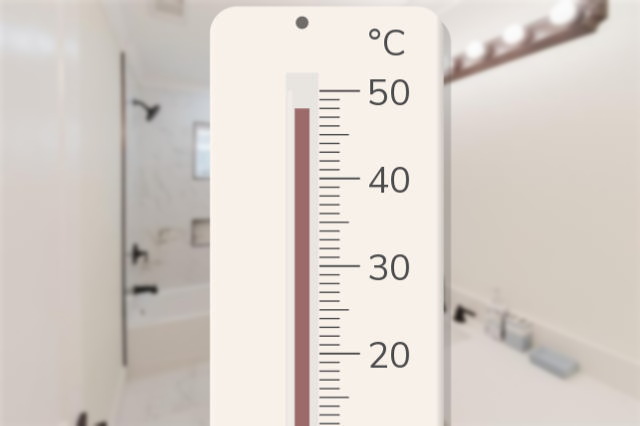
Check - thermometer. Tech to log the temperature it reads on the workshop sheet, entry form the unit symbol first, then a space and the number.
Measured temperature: °C 48
